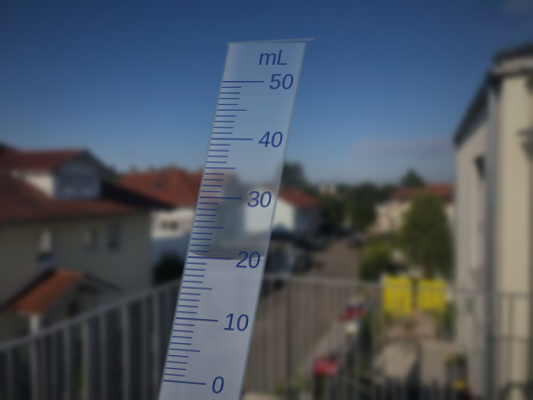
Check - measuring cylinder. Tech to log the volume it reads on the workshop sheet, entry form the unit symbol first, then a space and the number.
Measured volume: mL 20
